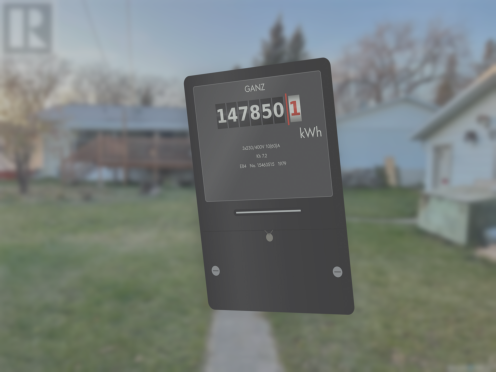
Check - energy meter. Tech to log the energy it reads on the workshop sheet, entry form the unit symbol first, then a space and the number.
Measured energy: kWh 147850.1
